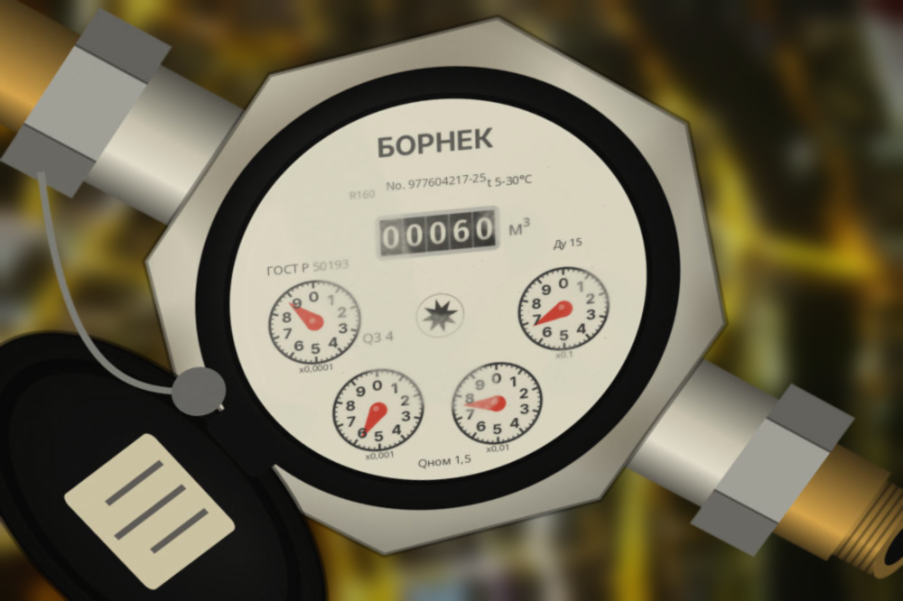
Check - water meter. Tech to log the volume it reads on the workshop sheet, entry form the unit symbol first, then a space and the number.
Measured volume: m³ 60.6758
